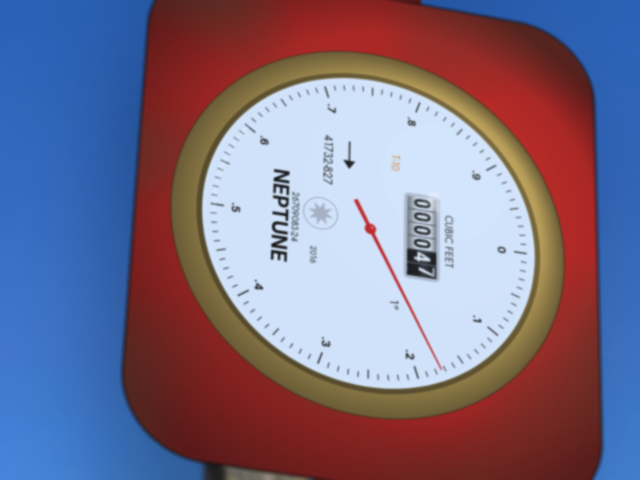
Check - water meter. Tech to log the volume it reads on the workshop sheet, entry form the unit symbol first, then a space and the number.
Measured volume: ft³ 47.17
